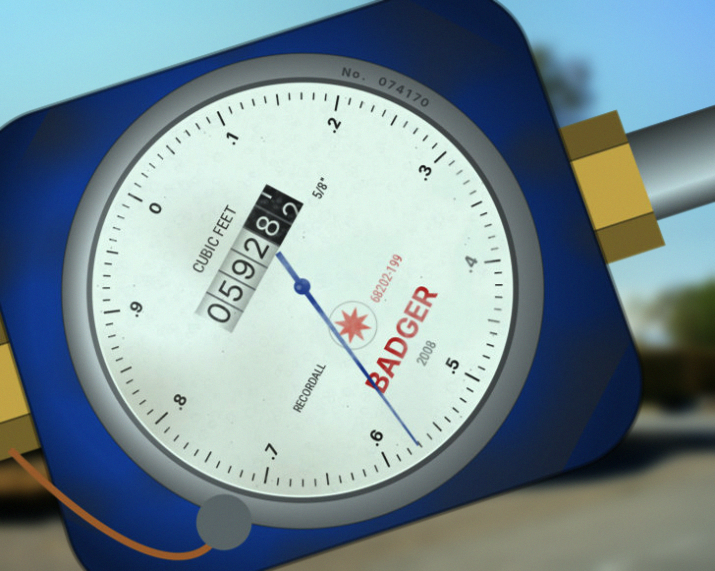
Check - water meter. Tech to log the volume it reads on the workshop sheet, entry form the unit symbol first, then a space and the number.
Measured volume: ft³ 59281.57
